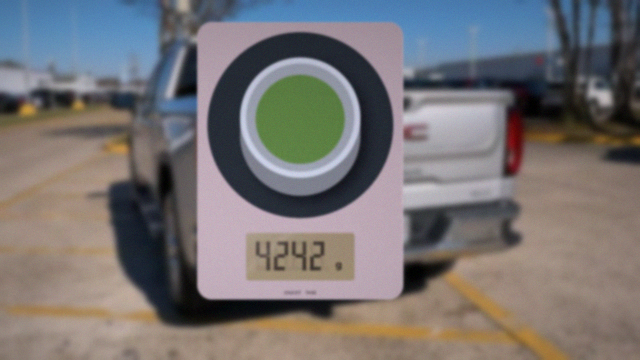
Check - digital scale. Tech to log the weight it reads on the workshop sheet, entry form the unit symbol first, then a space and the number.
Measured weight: g 4242
